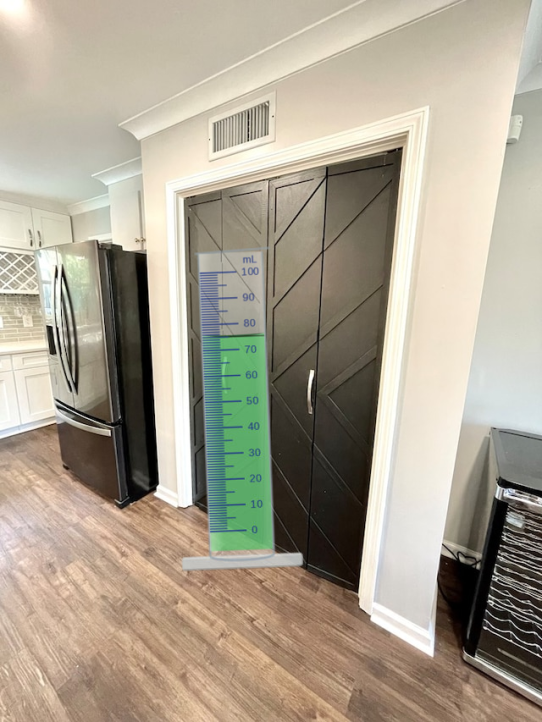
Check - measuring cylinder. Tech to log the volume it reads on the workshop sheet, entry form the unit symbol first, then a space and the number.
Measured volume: mL 75
